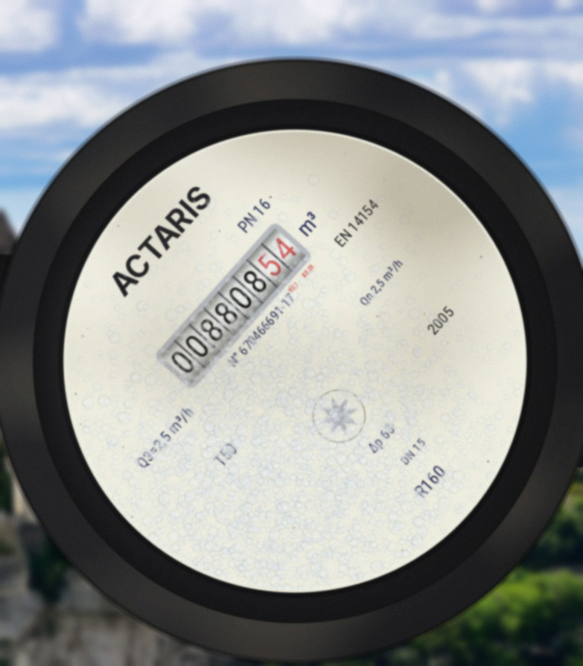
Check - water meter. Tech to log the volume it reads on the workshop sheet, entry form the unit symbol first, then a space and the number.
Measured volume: m³ 8808.54
